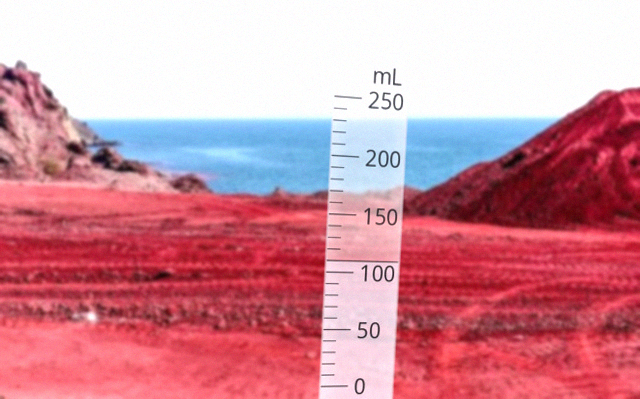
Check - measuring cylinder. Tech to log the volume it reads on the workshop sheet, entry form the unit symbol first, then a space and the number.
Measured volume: mL 110
